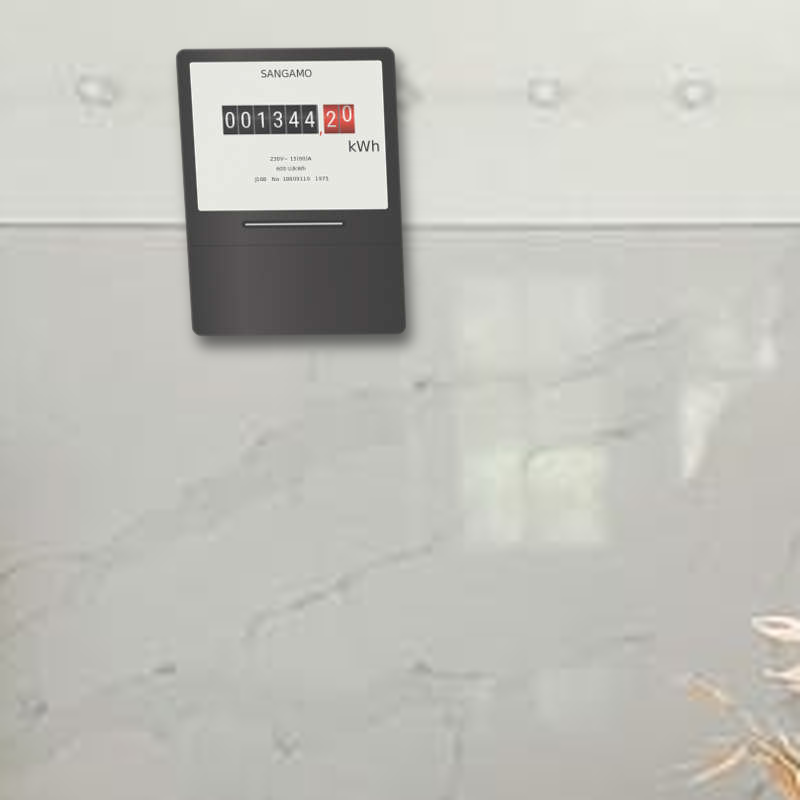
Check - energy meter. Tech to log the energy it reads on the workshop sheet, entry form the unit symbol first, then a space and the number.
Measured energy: kWh 1344.20
